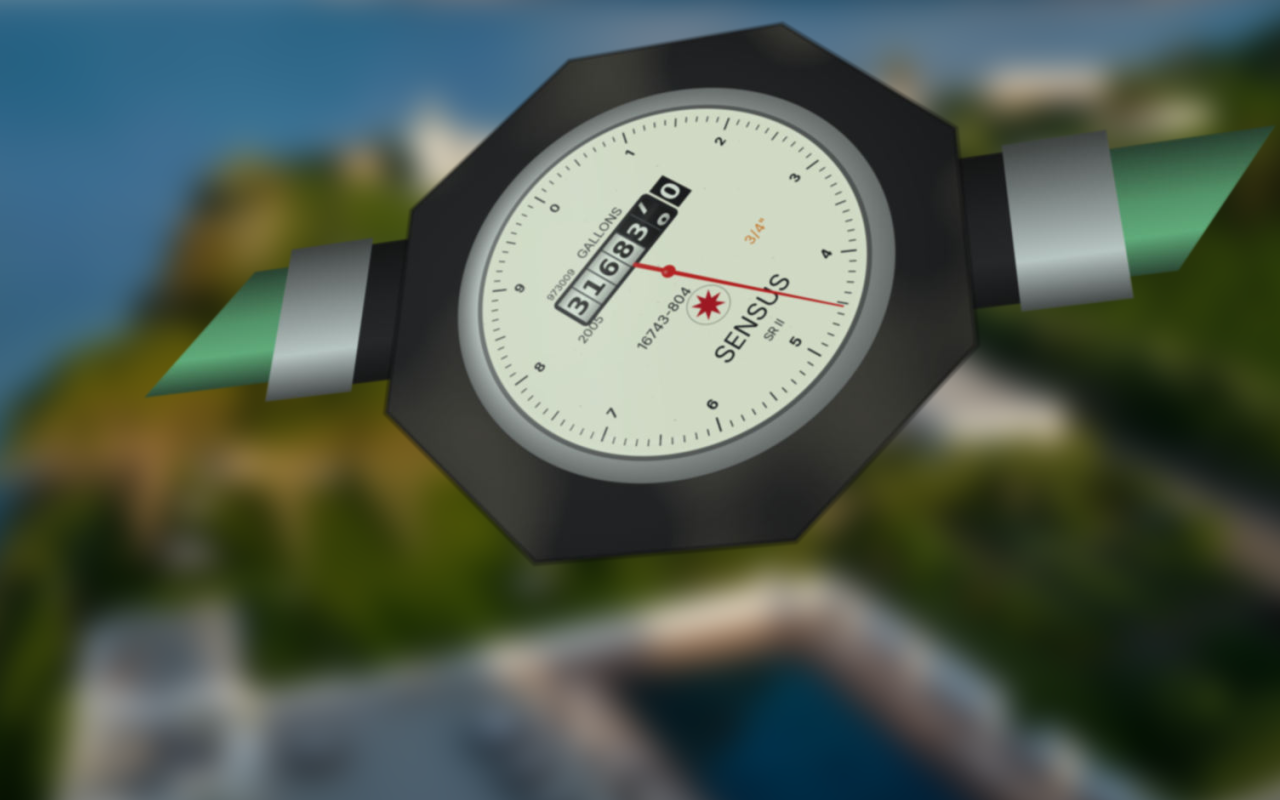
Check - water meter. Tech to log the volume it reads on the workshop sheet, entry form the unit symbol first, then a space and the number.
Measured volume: gal 3168374.5
